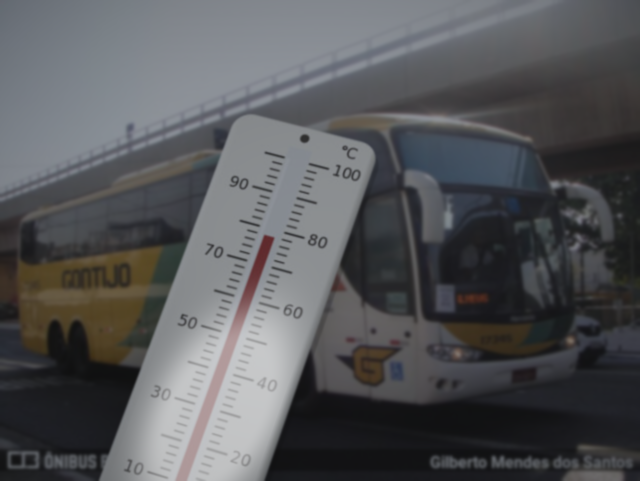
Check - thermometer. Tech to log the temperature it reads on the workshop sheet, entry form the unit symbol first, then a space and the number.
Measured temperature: °C 78
